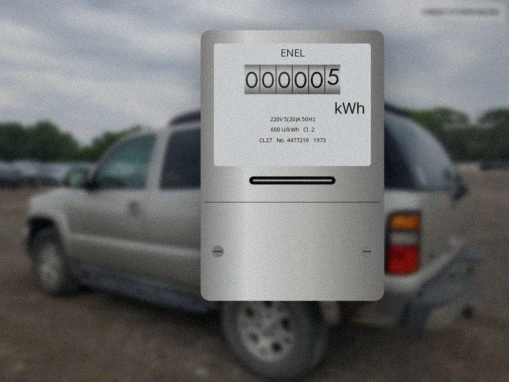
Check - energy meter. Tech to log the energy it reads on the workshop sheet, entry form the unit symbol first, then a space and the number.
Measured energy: kWh 5
